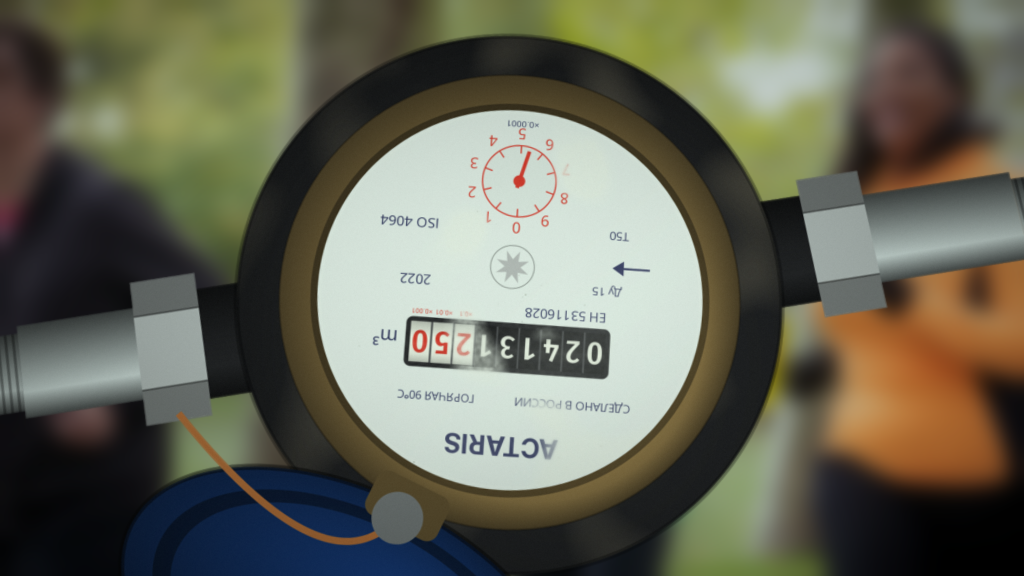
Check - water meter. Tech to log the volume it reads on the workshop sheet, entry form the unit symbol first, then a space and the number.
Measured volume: m³ 24131.2505
